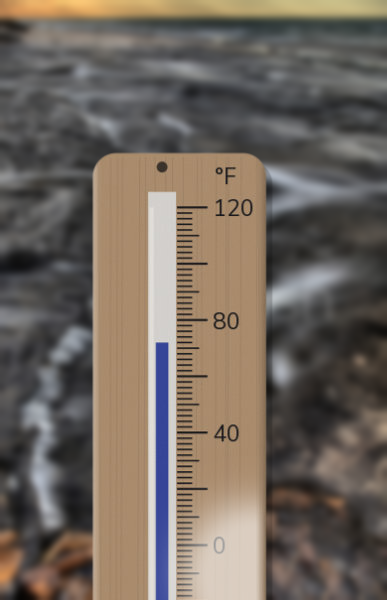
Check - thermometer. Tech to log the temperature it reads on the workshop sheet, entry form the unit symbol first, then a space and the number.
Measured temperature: °F 72
